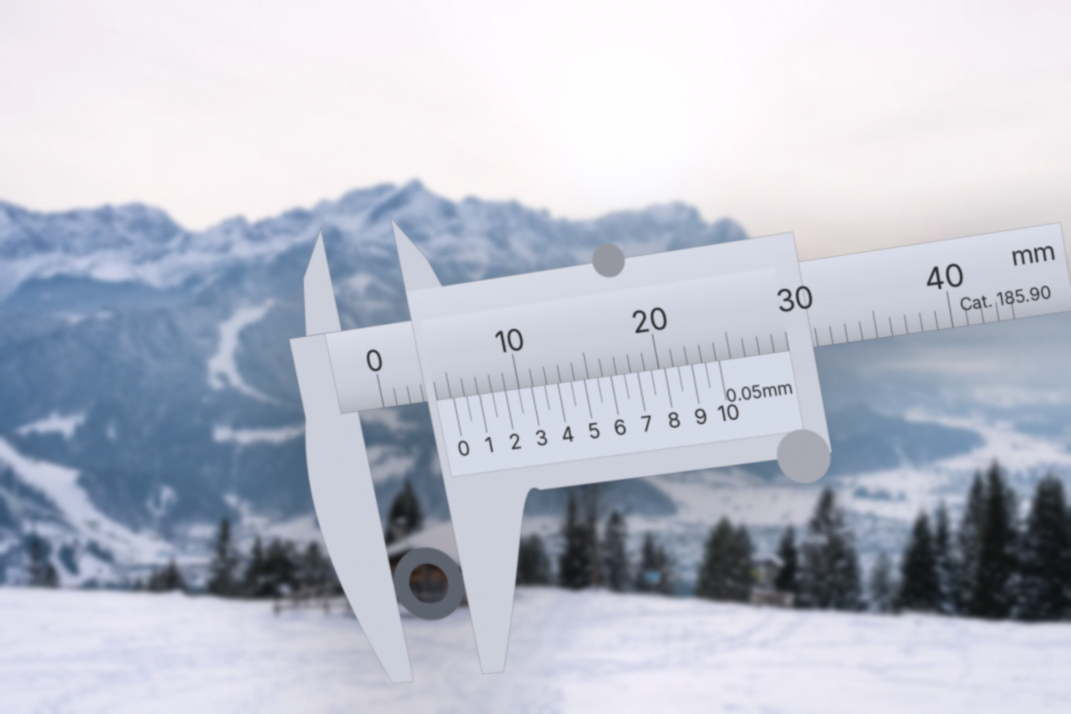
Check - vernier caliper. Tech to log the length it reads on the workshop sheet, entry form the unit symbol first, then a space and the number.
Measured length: mm 5.2
